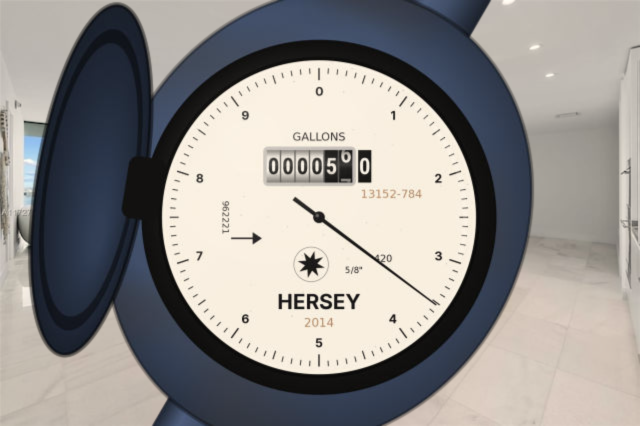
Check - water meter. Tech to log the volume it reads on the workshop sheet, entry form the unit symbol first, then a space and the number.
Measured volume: gal 563.5
